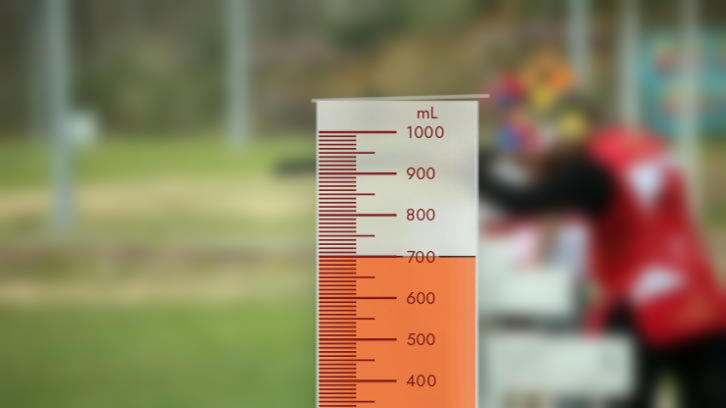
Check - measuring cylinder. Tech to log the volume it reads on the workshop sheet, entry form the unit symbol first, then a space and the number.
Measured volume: mL 700
